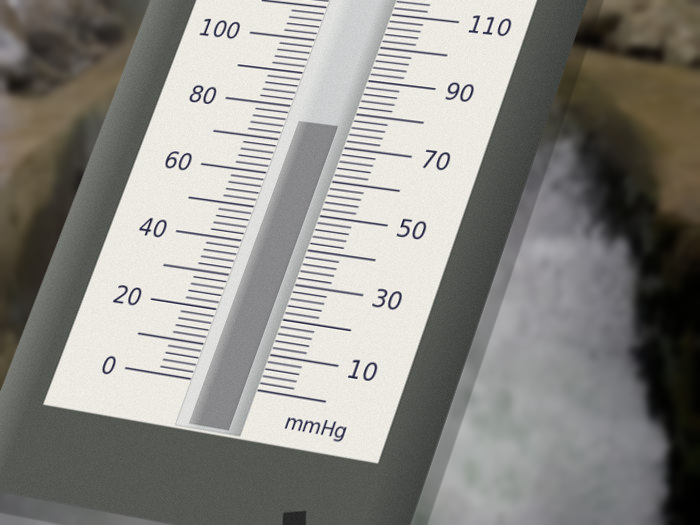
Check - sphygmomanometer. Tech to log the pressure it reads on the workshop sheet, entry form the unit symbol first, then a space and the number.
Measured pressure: mmHg 76
